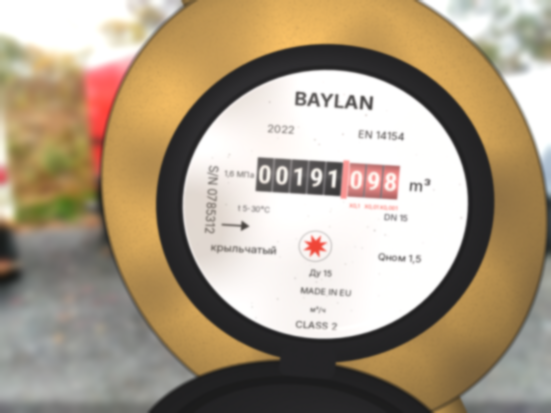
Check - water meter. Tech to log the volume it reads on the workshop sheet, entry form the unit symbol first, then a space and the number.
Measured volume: m³ 191.098
